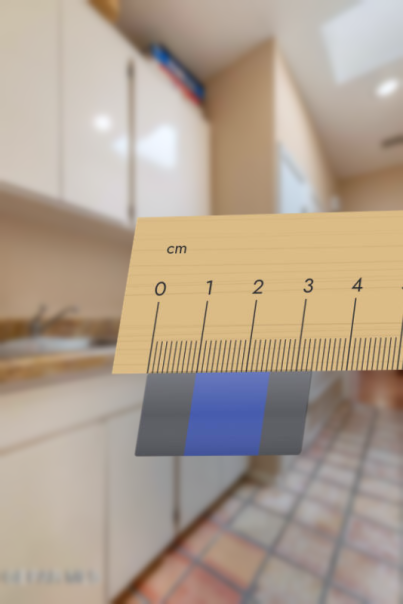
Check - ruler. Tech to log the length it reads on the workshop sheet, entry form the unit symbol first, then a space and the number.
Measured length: cm 3.3
